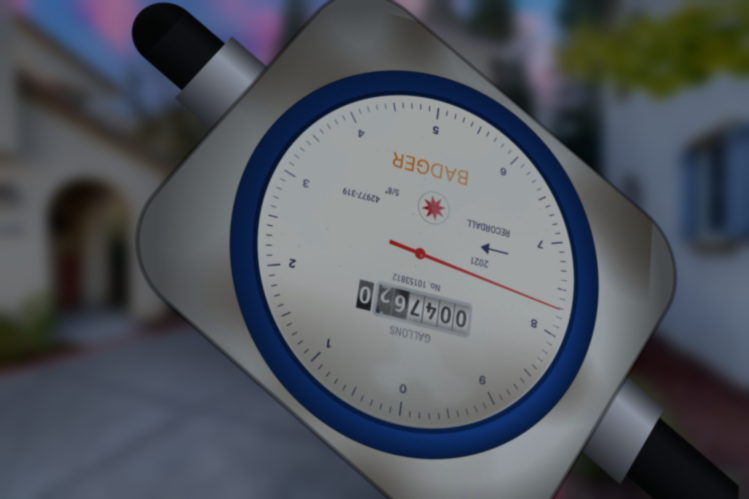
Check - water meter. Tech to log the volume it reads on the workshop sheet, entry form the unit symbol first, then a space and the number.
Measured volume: gal 47617.7
